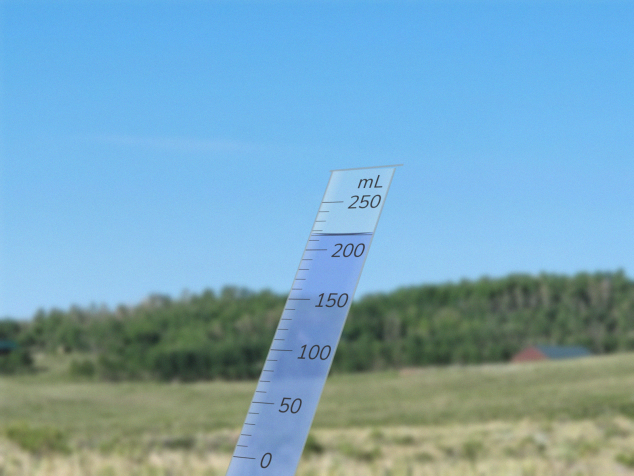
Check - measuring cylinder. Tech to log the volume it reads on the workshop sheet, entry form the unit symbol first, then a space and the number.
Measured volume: mL 215
